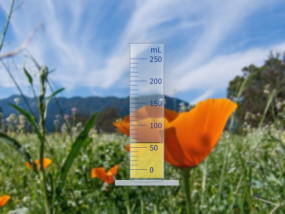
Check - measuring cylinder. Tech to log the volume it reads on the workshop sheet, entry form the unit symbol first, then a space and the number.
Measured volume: mL 60
